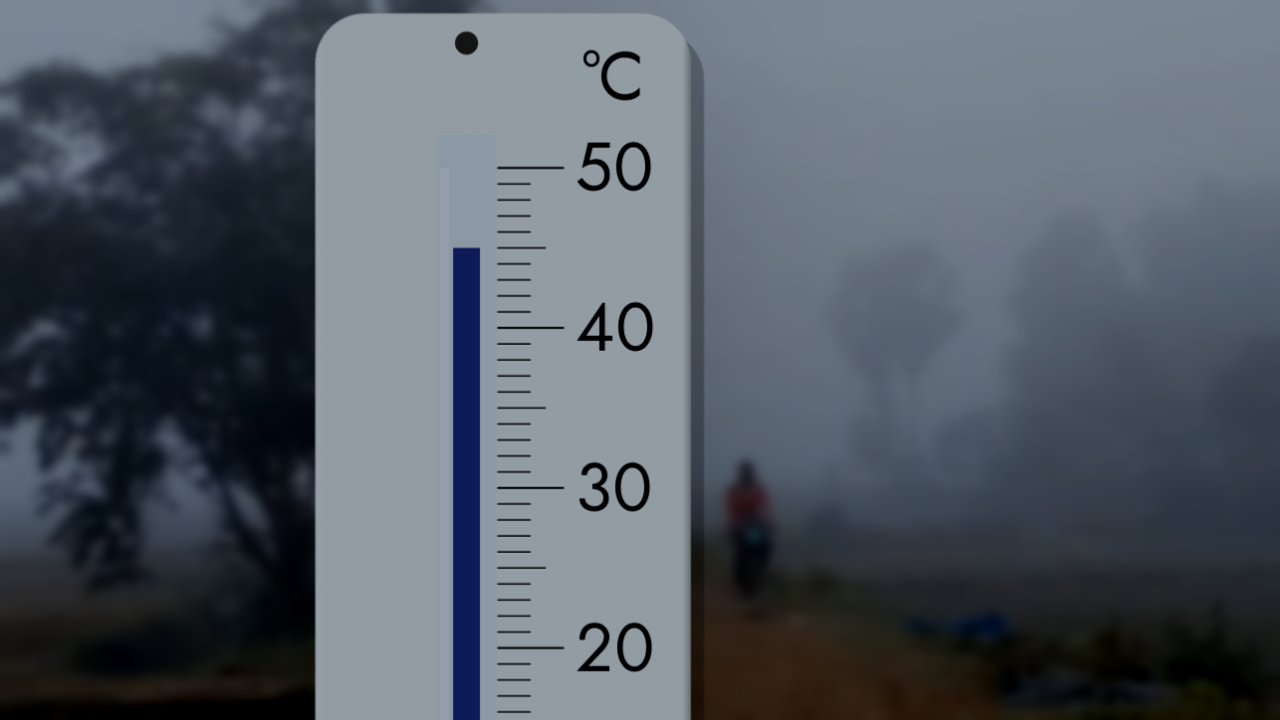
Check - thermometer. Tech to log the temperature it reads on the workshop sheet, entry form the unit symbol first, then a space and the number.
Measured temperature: °C 45
